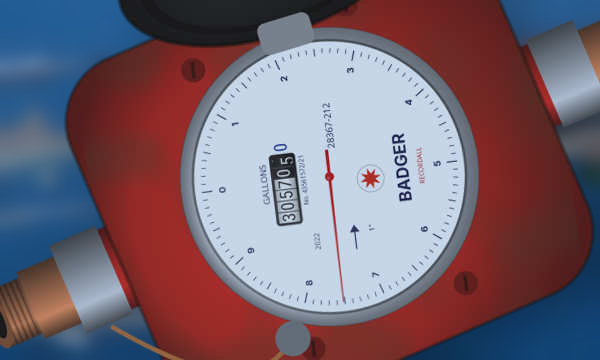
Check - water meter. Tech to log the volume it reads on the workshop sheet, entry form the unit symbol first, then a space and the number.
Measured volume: gal 3057047.5
